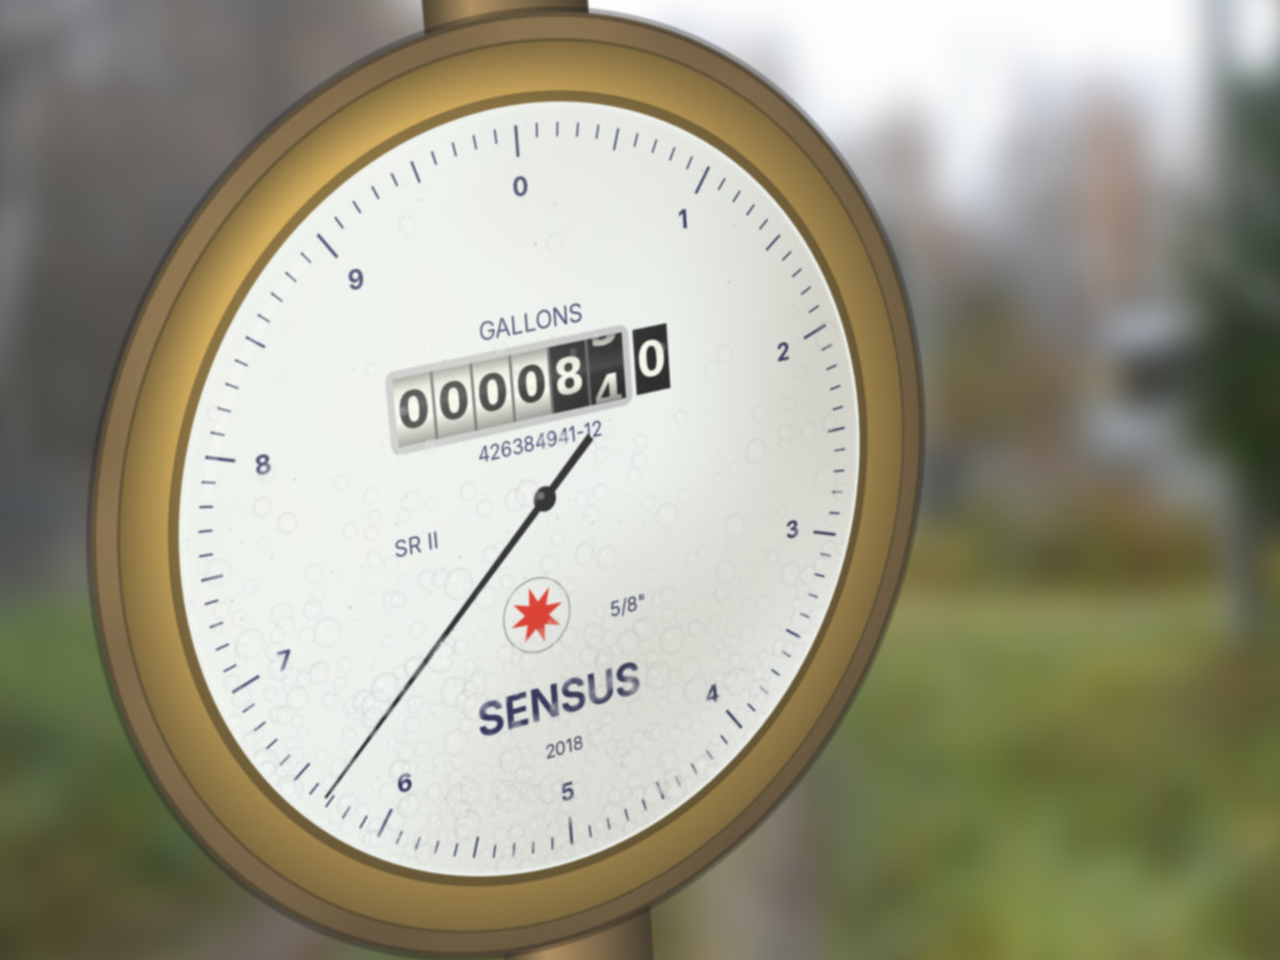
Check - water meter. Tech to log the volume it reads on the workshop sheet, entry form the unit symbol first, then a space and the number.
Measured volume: gal 836.3
